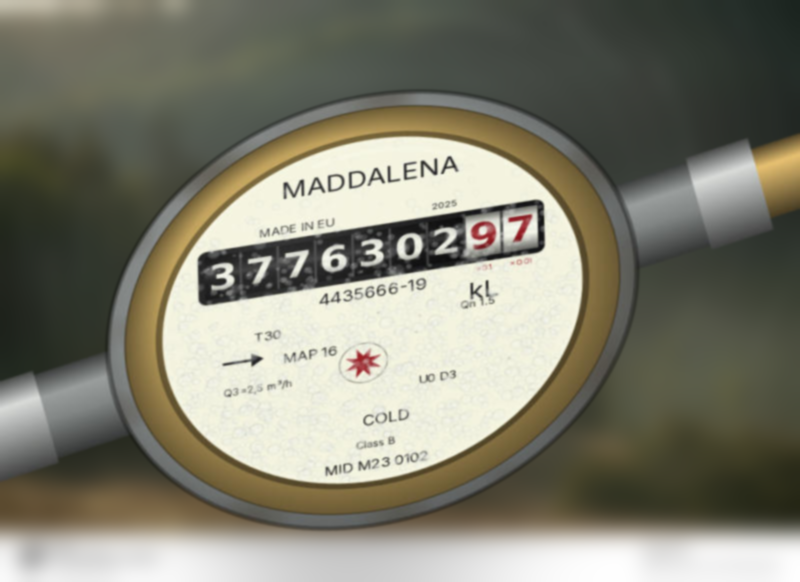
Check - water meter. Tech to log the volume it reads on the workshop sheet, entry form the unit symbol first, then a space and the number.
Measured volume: kL 3776302.97
